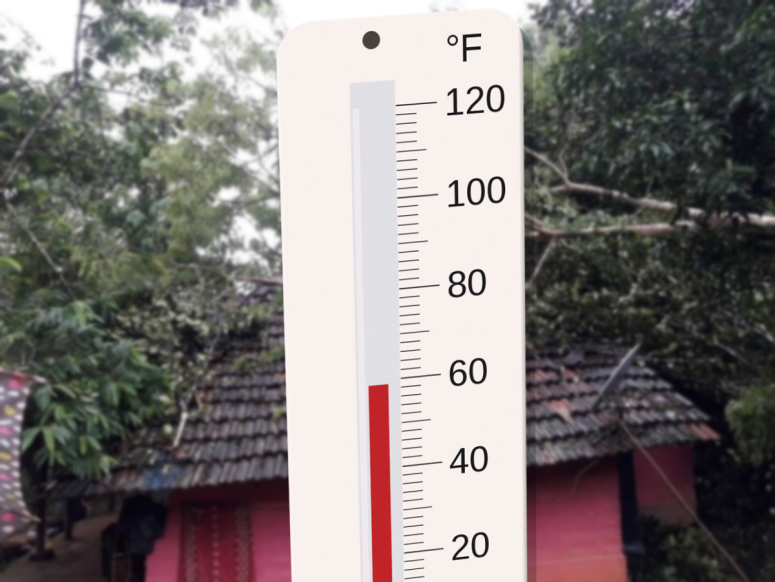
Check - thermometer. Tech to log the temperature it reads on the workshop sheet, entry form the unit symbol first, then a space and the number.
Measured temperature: °F 59
